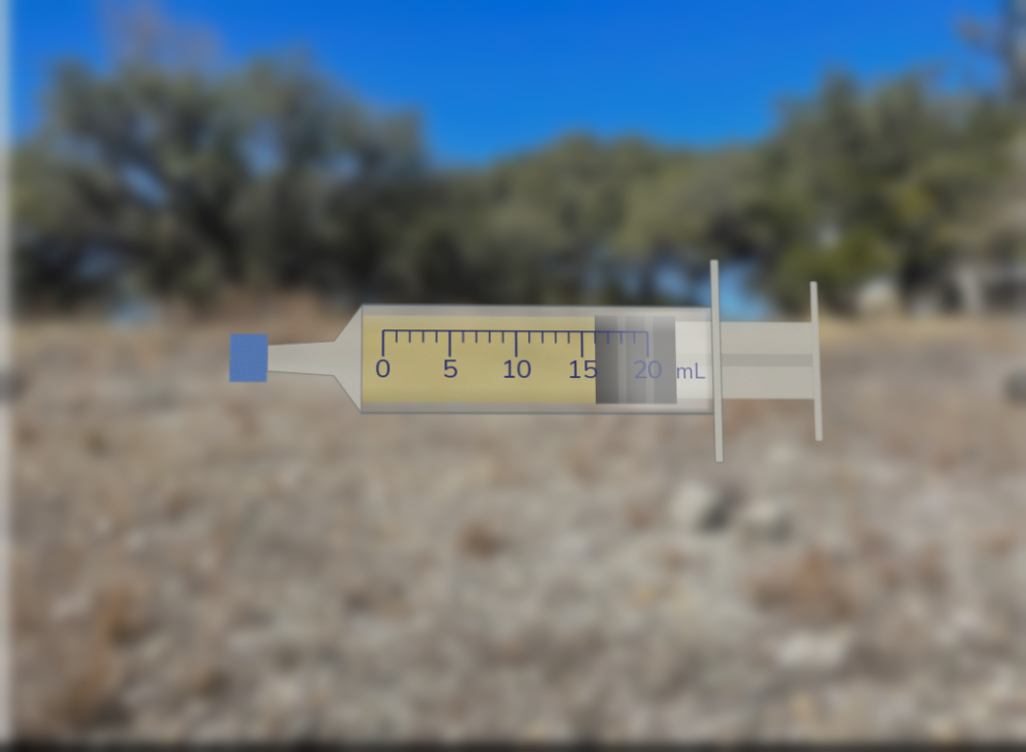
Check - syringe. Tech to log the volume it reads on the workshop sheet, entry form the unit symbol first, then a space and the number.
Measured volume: mL 16
